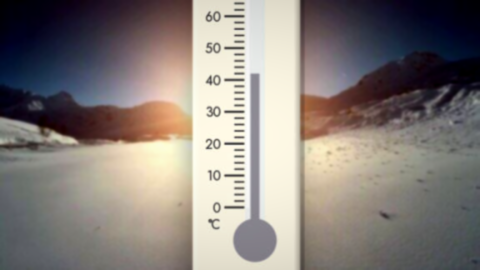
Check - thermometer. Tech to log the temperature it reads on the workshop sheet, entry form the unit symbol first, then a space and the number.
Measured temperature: °C 42
